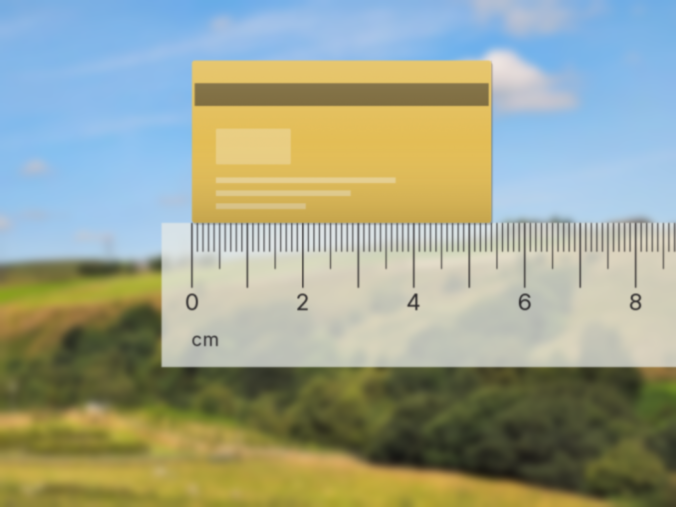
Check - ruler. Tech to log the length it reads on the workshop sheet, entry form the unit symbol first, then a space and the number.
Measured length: cm 5.4
